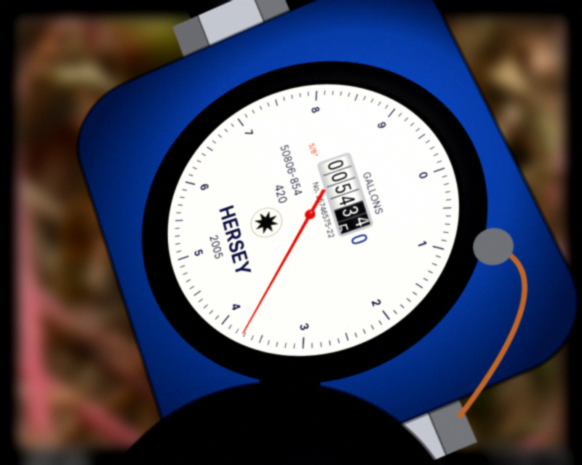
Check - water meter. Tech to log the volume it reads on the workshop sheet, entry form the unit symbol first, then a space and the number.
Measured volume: gal 54343.7
